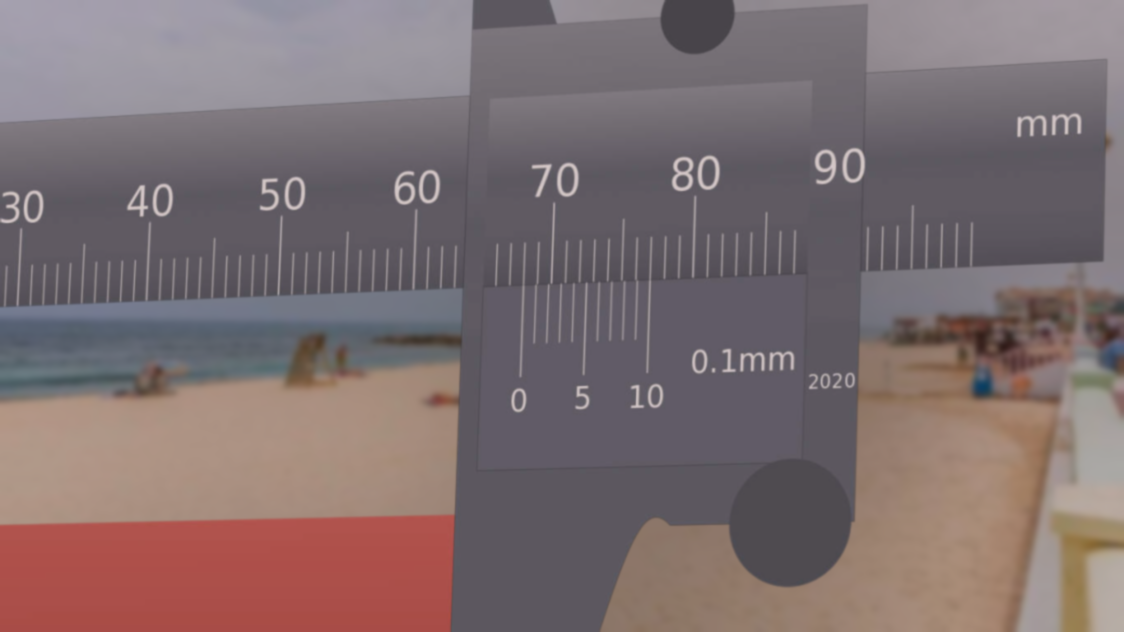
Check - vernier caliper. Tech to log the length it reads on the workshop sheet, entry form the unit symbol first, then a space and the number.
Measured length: mm 68.0
